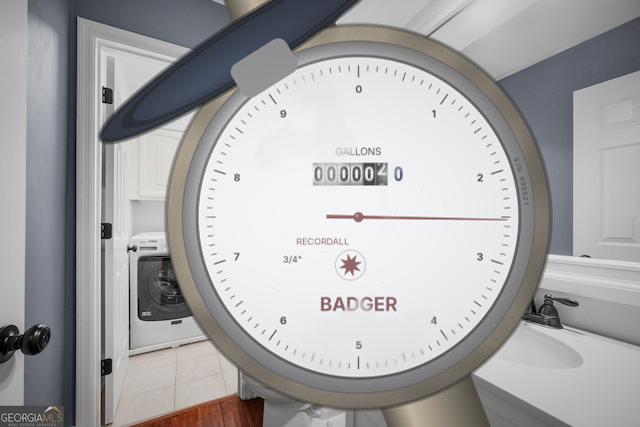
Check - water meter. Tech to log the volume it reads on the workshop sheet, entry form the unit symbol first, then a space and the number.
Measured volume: gal 22.5
